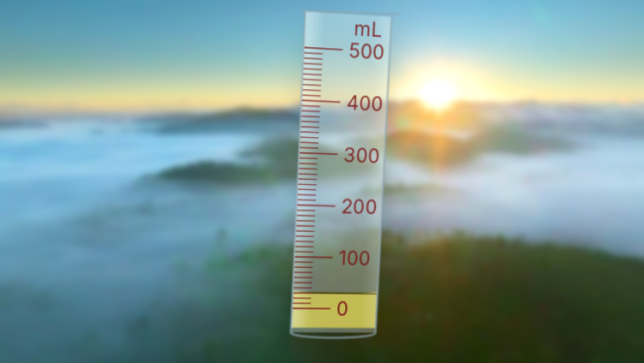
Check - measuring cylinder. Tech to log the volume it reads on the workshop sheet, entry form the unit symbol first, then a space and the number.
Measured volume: mL 30
